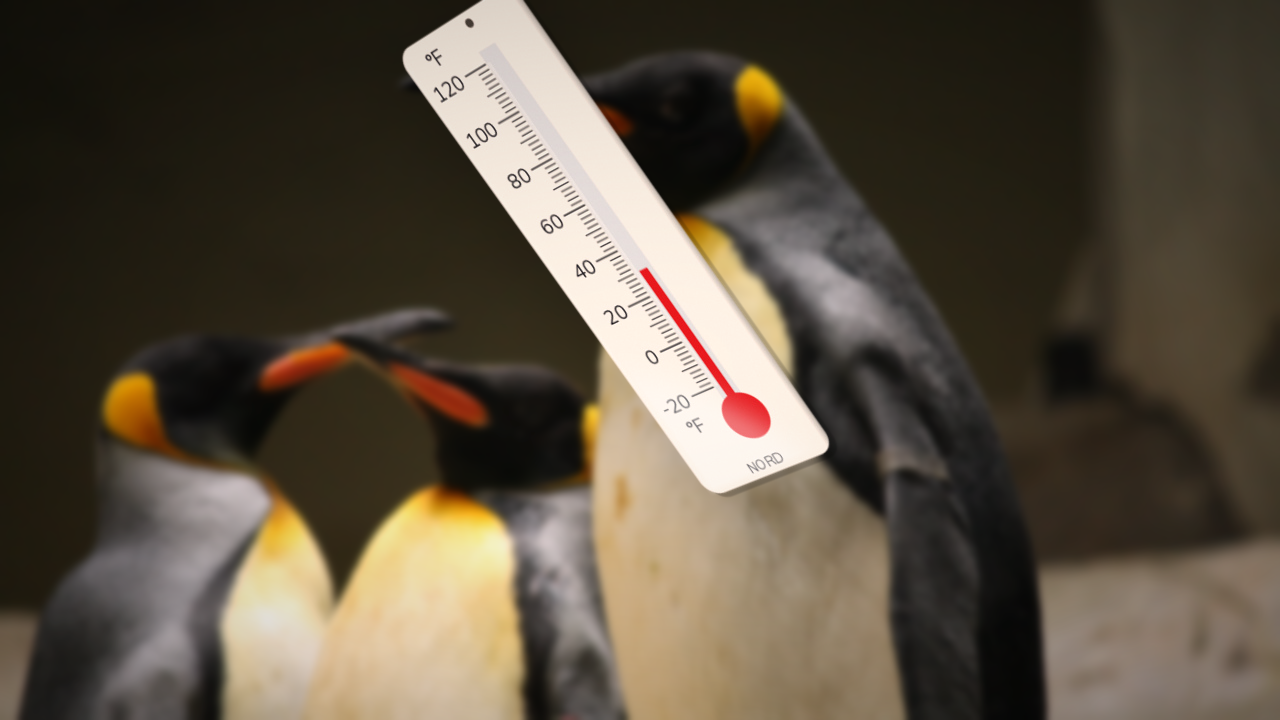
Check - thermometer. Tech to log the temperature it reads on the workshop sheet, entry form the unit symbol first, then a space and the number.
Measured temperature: °F 30
